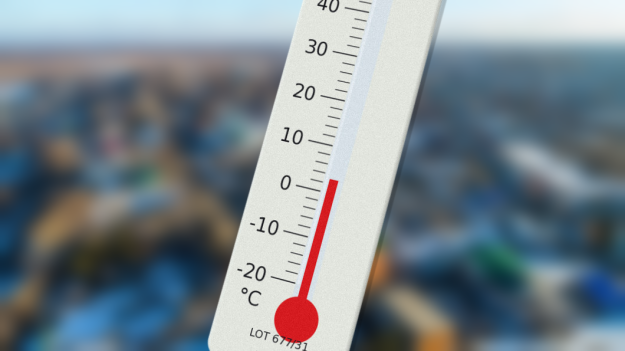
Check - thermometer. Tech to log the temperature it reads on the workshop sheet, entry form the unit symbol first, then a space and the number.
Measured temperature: °C 3
